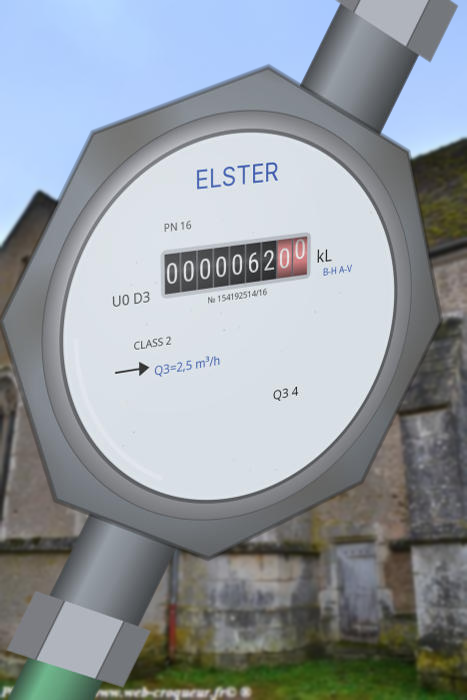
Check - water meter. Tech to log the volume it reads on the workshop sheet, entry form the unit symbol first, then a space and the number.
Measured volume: kL 62.00
